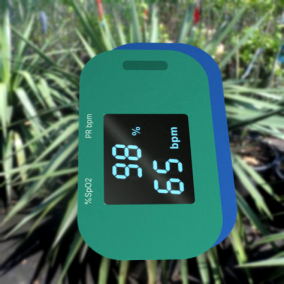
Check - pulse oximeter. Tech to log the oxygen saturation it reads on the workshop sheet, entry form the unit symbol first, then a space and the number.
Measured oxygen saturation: % 98
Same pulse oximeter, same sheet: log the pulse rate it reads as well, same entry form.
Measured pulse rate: bpm 65
